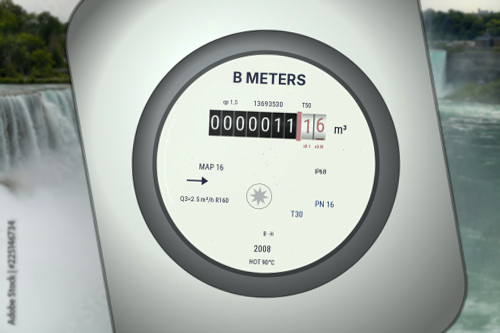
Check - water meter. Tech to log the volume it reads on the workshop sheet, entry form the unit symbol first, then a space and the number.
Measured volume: m³ 11.16
